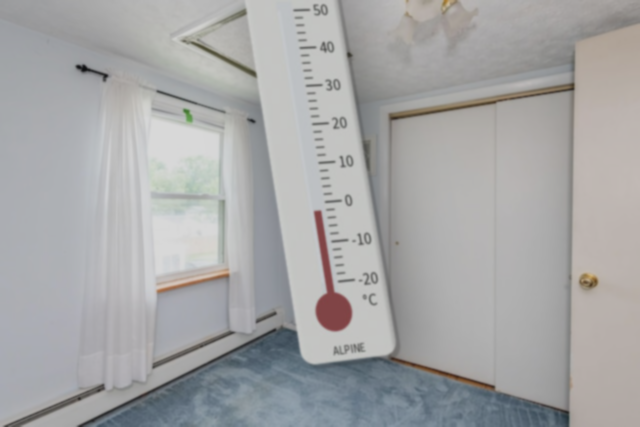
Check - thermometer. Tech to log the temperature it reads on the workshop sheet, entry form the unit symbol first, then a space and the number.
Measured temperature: °C -2
